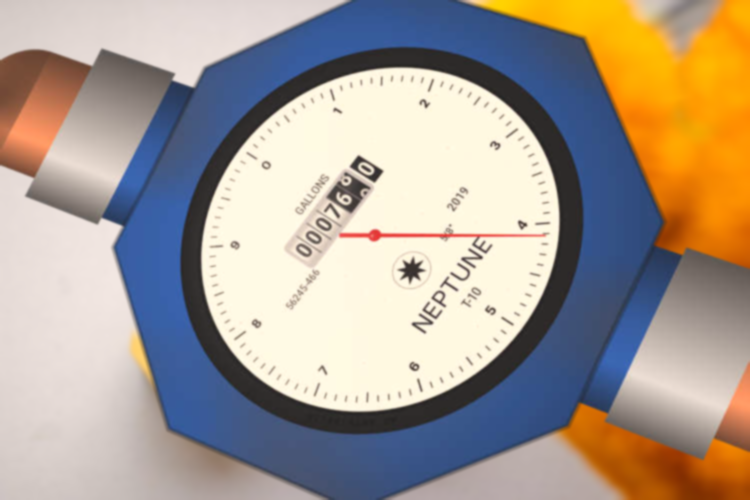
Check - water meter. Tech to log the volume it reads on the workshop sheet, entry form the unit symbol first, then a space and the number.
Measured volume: gal 7684.1
